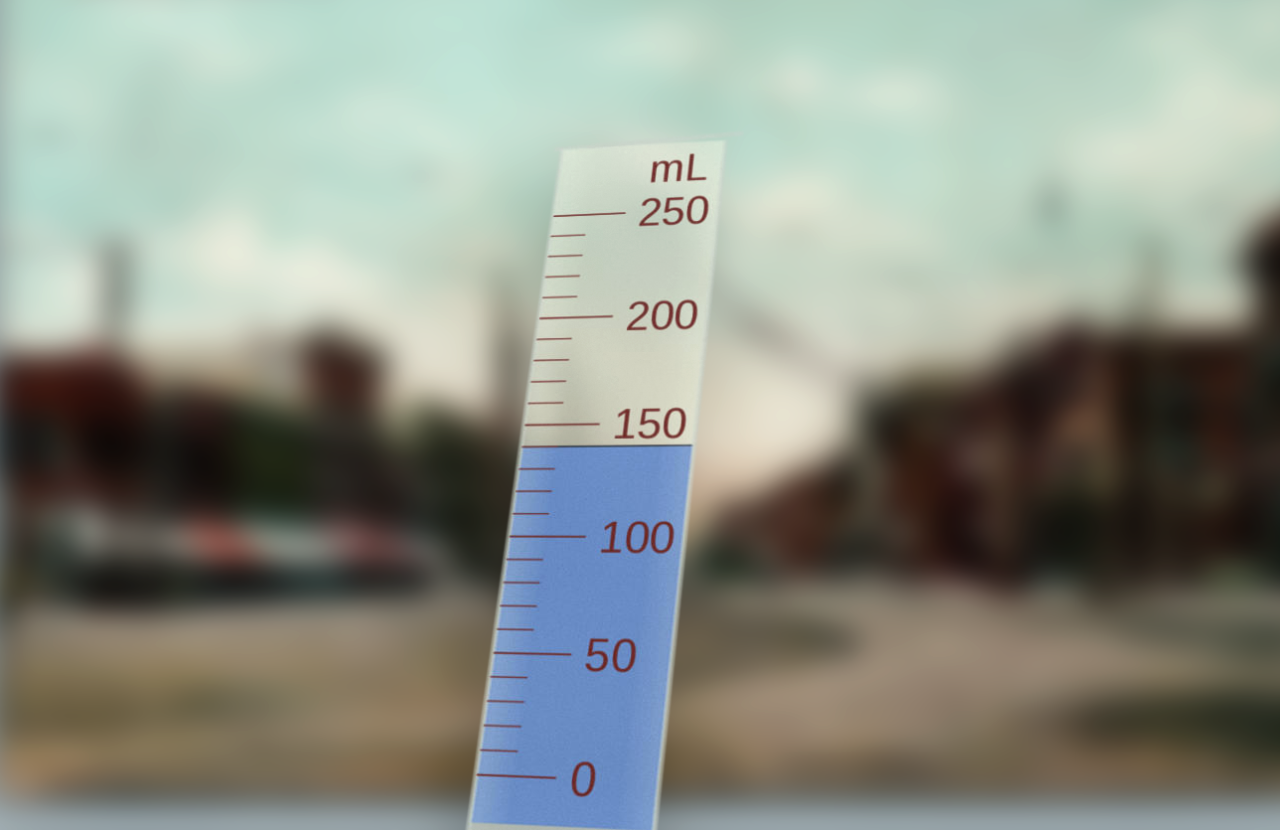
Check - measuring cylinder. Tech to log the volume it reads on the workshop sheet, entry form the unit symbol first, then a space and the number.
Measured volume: mL 140
